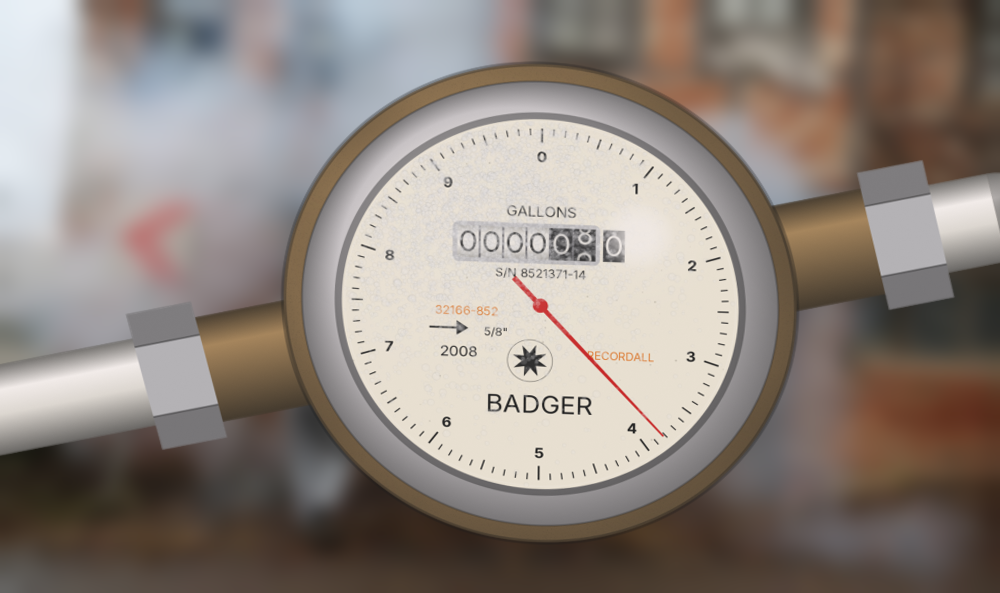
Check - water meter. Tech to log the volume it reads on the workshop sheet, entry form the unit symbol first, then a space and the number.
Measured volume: gal 83.8
